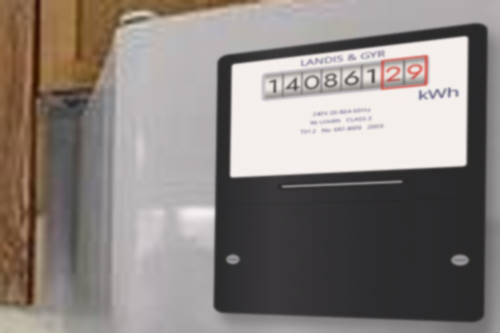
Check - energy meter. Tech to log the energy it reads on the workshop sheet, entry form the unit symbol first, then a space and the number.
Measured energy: kWh 140861.29
